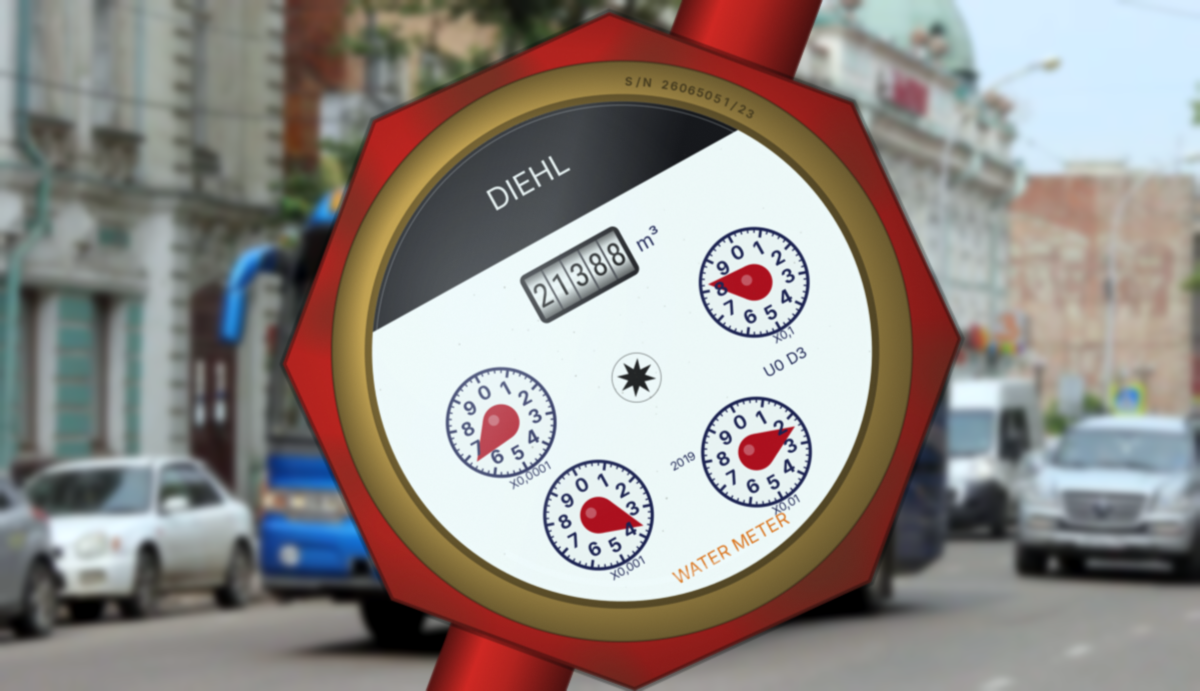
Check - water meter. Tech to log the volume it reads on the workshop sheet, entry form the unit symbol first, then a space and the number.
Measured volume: m³ 21388.8236
